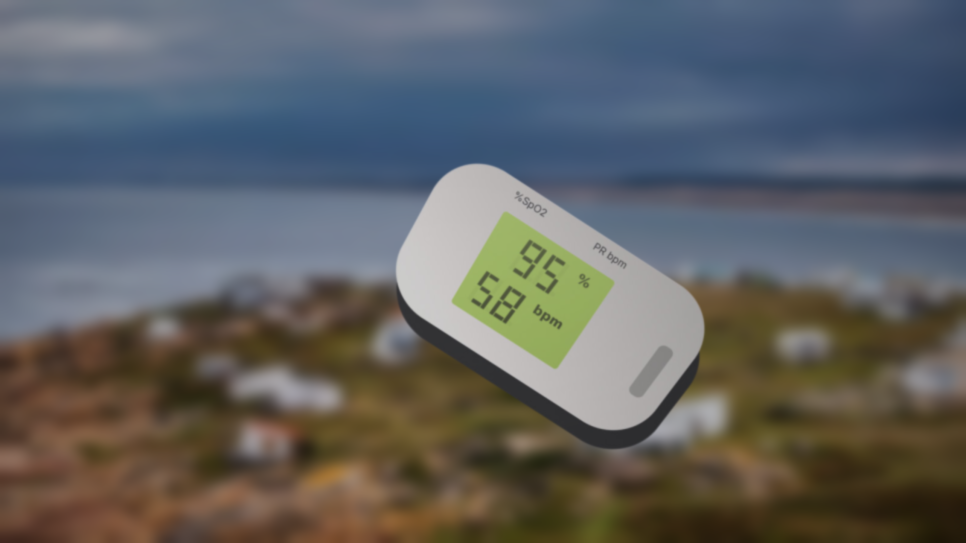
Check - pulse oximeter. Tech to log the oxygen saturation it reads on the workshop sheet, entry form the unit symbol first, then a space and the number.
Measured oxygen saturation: % 95
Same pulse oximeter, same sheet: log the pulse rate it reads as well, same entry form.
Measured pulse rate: bpm 58
